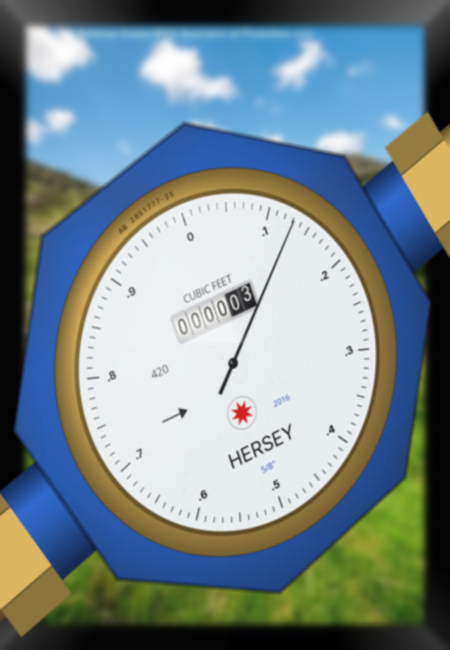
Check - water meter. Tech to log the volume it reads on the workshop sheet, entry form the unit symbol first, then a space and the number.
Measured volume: ft³ 3.13
